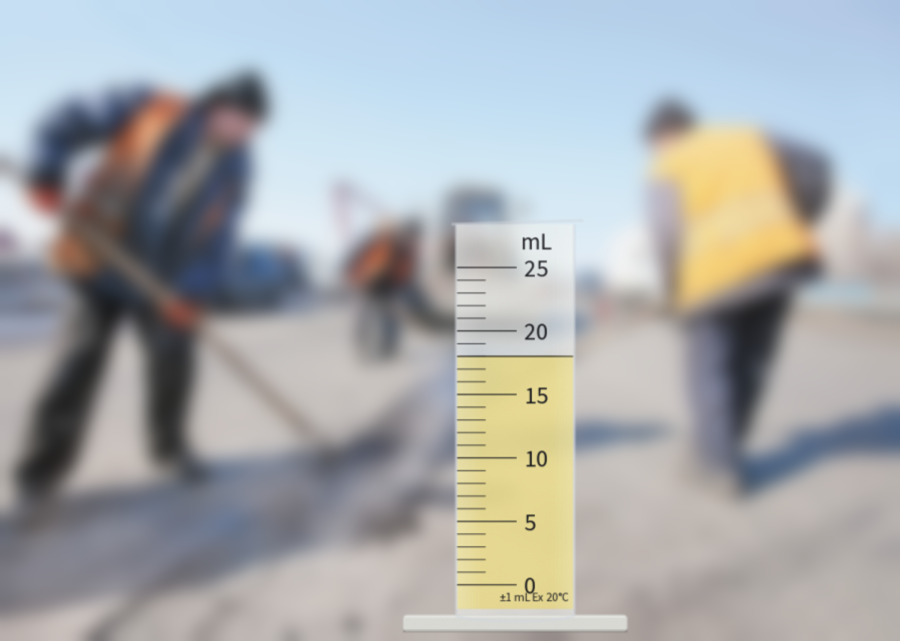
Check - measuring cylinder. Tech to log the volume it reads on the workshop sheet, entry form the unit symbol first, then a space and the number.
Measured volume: mL 18
